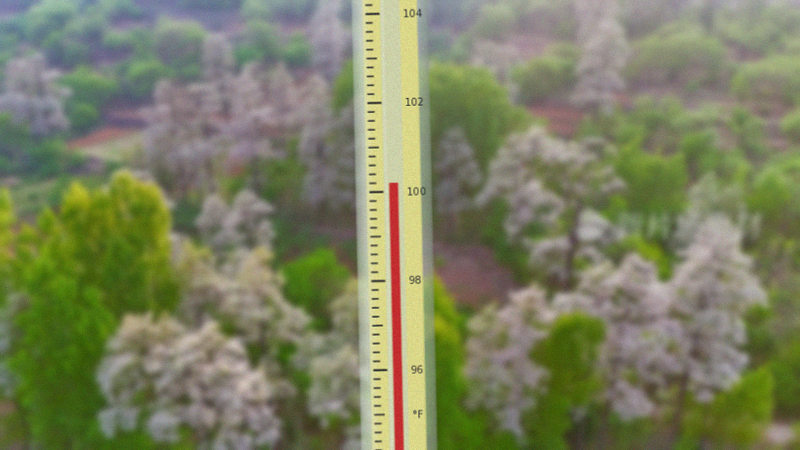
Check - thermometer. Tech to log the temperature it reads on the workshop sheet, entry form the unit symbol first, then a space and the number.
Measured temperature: °F 100.2
